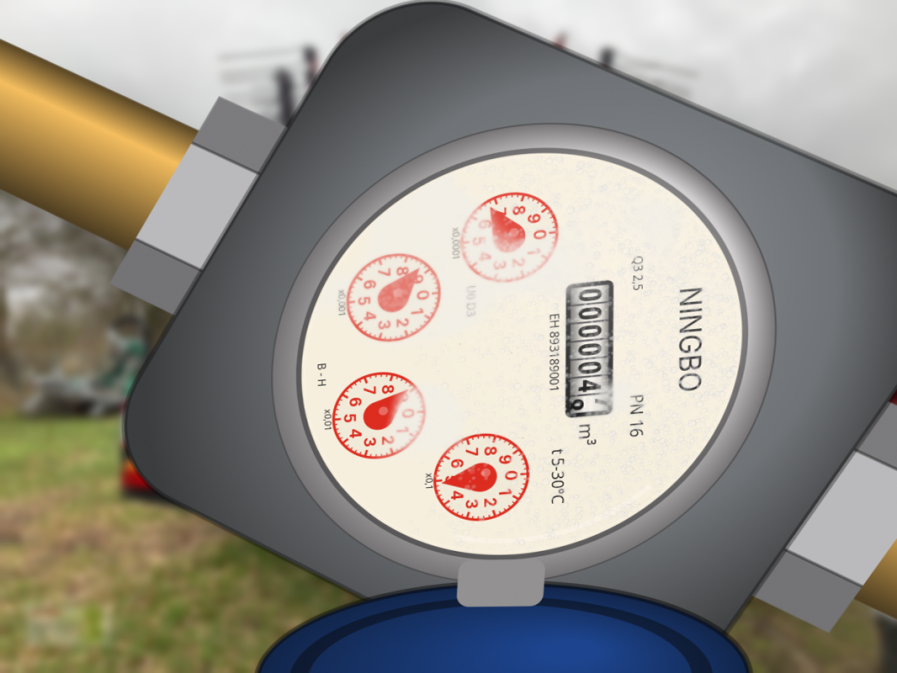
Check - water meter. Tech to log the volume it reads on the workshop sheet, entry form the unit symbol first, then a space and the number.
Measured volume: m³ 47.4886
